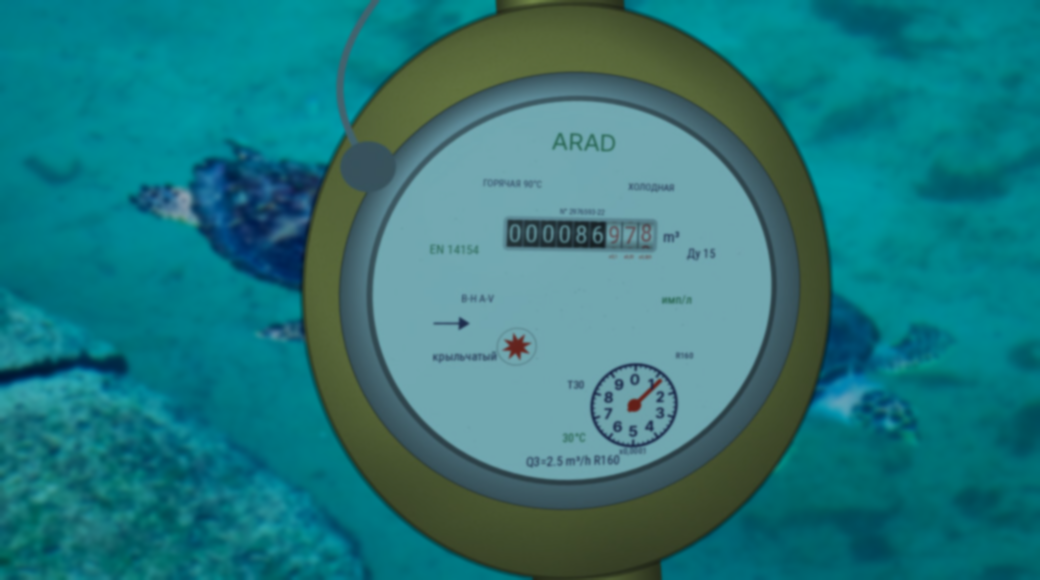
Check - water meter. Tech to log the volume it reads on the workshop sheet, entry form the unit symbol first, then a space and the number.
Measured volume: m³ 86.9781
